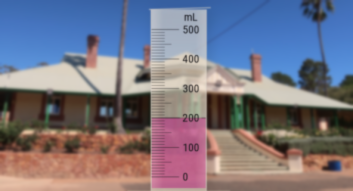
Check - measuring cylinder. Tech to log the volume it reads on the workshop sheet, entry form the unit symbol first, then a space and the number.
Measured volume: mL 200
